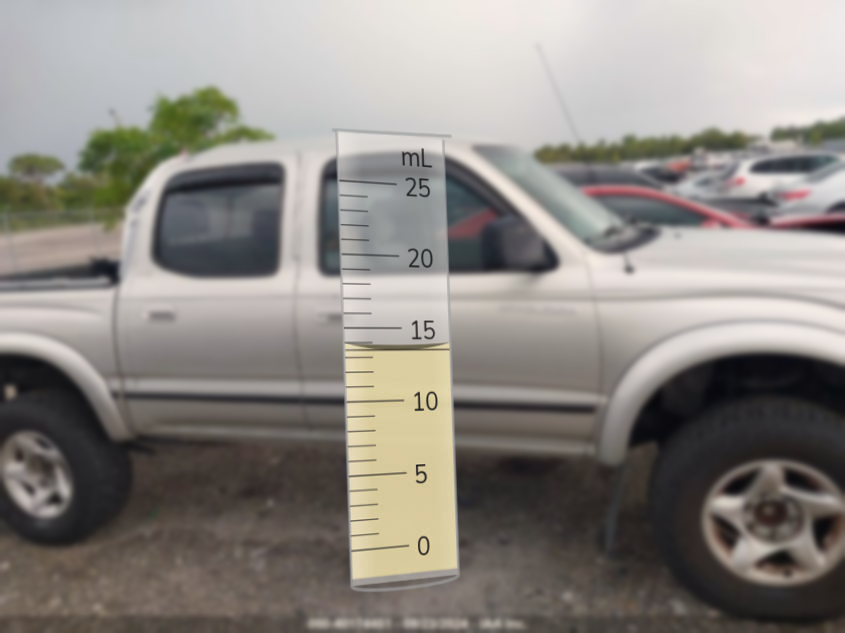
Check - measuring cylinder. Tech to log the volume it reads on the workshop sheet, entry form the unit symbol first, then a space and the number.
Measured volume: mL 13.5
